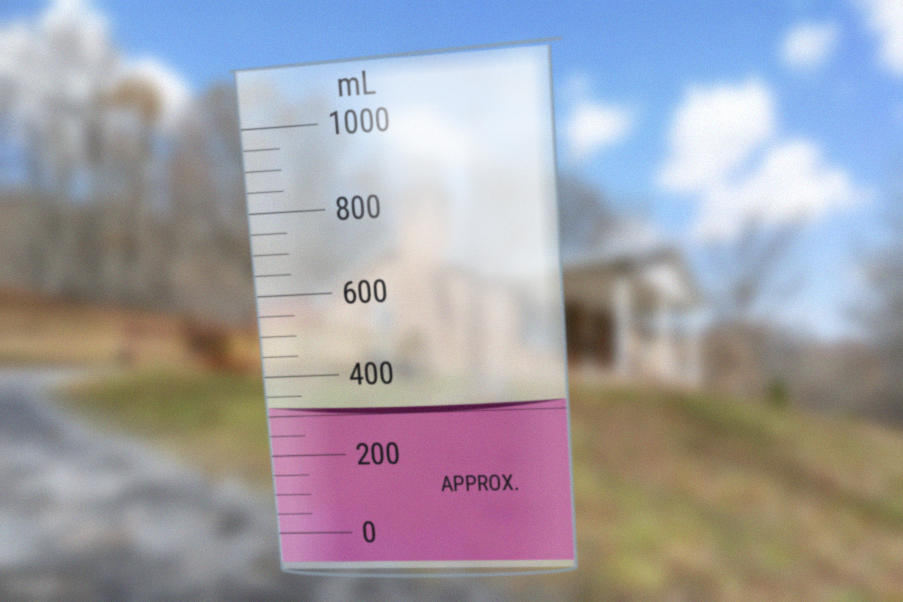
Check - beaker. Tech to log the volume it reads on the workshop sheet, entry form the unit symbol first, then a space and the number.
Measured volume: mL 300
